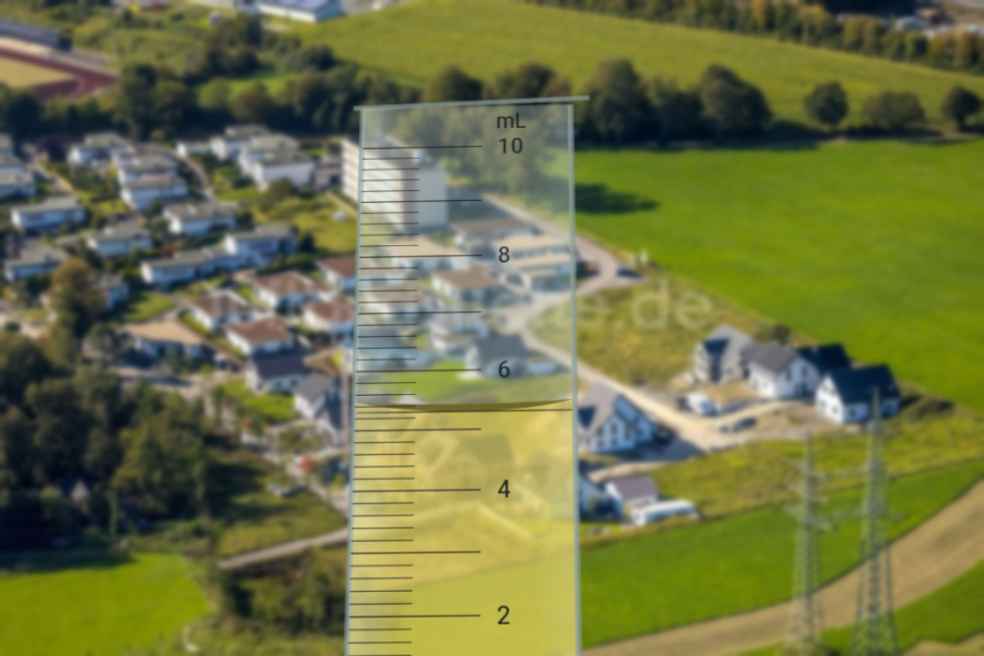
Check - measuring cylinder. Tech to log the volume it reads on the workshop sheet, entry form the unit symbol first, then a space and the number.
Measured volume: mL 5.3
